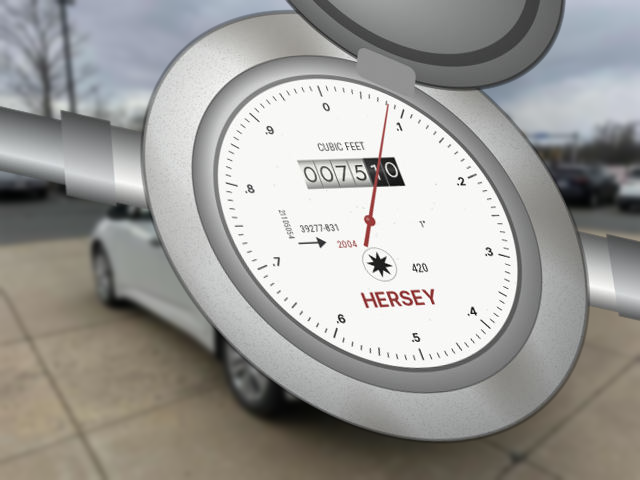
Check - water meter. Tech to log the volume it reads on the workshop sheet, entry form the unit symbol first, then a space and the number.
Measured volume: ft³ 7510.08
